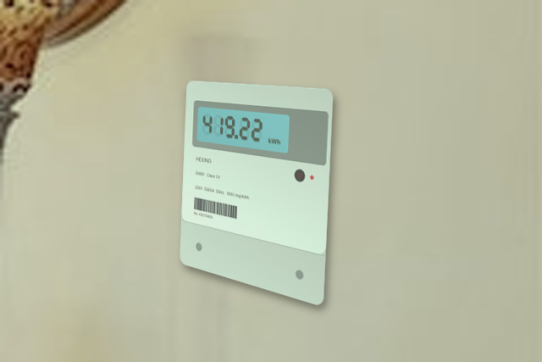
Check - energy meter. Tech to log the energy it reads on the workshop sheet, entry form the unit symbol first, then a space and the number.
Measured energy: kWh 419.22
